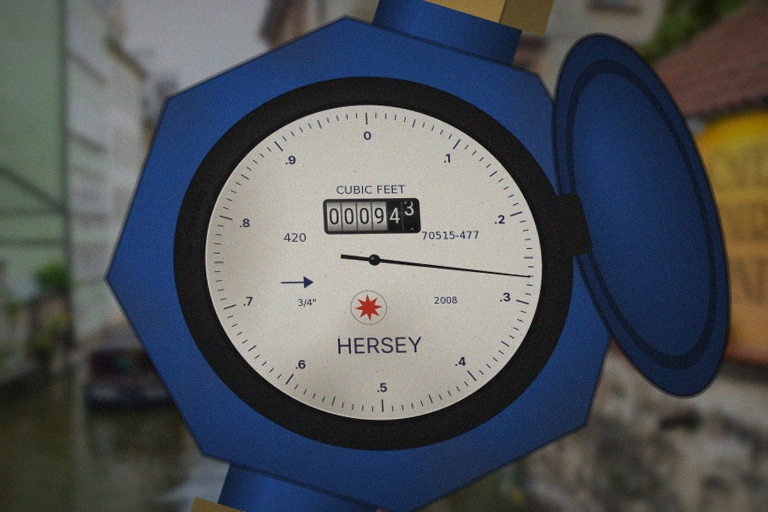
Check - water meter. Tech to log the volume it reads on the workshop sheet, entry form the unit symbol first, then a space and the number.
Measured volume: ft³ 943.27
